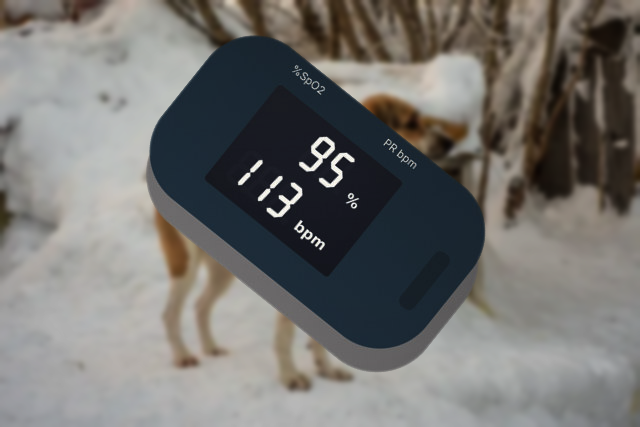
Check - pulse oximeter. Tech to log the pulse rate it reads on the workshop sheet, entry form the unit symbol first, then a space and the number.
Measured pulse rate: bpm 113
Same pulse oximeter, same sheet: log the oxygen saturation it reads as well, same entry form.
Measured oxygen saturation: % 95
